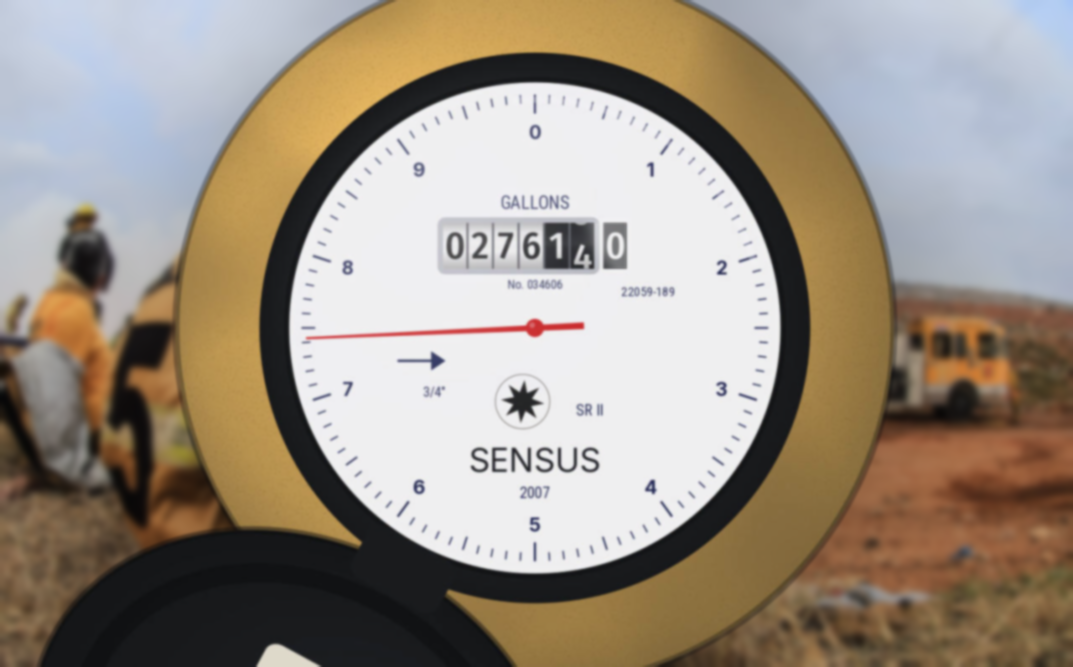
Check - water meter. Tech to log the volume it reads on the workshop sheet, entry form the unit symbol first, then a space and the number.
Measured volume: gal 276137.4
